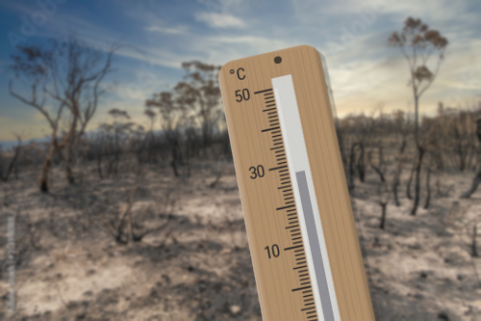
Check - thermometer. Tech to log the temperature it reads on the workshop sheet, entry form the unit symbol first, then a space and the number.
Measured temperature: °C 28
